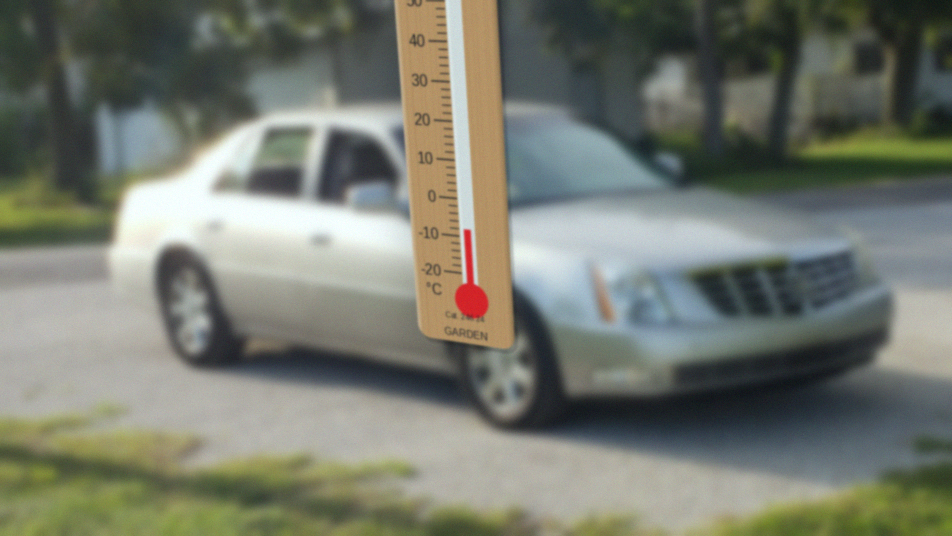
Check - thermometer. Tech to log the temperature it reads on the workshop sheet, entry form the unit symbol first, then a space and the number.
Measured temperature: °C -8
